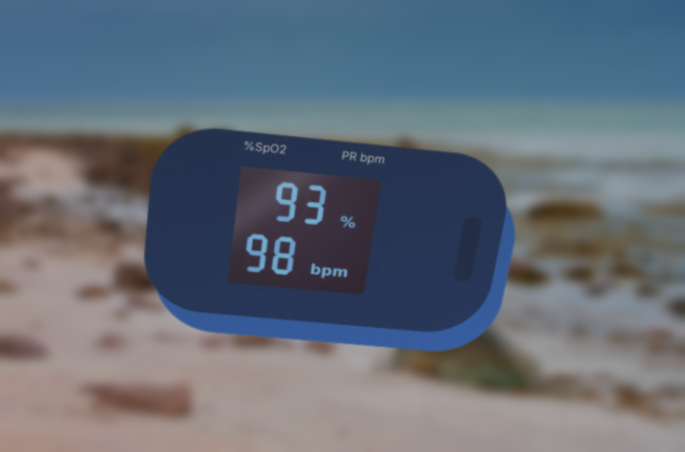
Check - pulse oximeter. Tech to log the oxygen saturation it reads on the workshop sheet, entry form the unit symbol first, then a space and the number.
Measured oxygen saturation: % 93
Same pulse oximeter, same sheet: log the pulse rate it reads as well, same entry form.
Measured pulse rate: bpm 98
